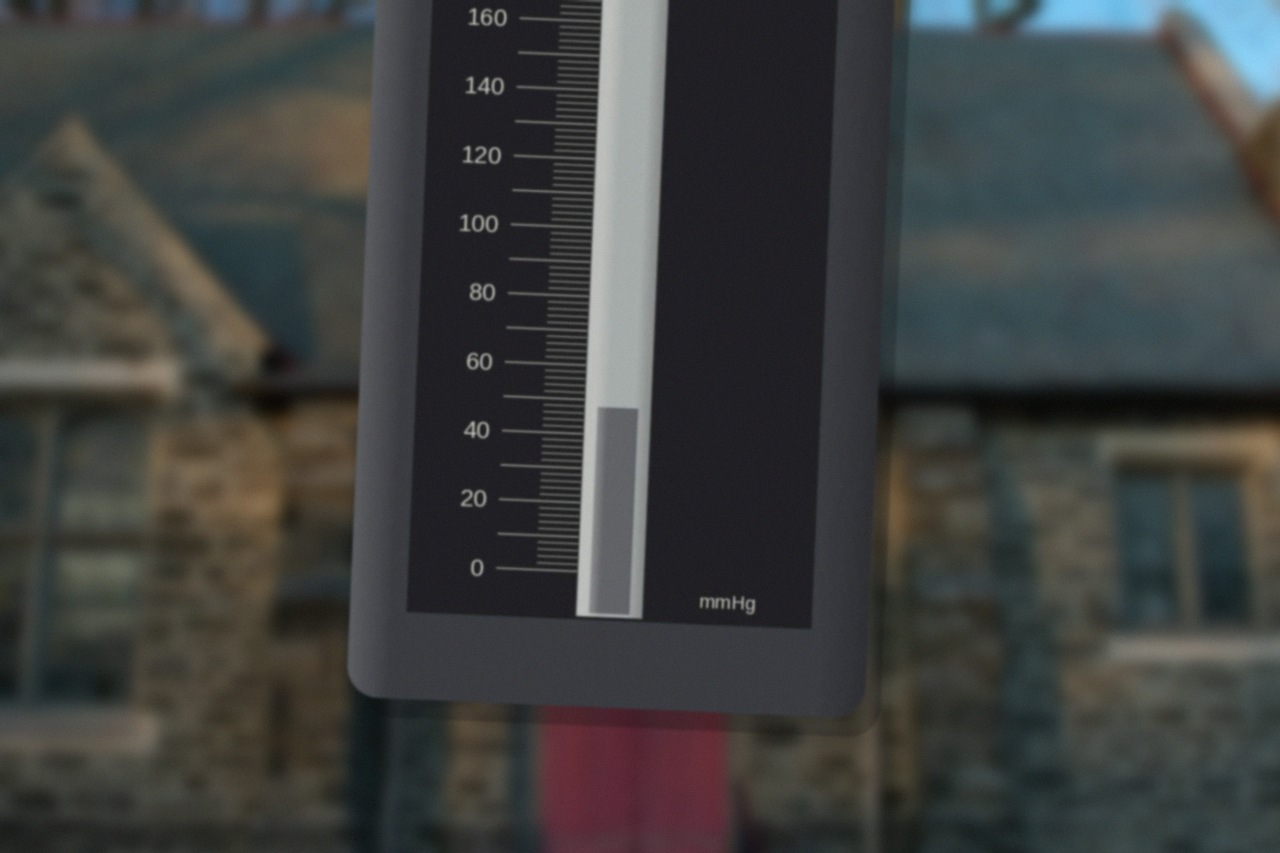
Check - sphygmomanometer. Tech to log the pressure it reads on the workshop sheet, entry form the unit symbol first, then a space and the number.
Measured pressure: mmHg 48
